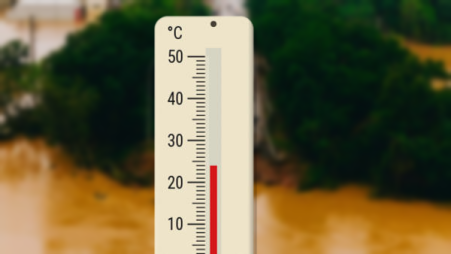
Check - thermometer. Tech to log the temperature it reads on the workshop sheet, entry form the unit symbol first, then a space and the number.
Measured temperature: °C 24
